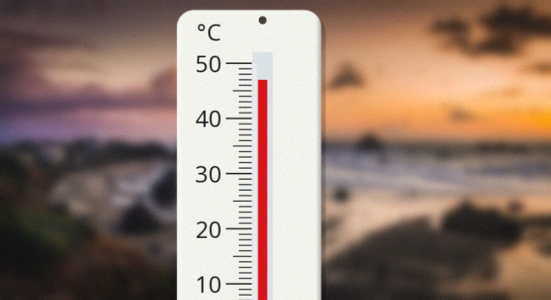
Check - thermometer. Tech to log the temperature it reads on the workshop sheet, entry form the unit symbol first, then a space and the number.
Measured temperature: °C 47
